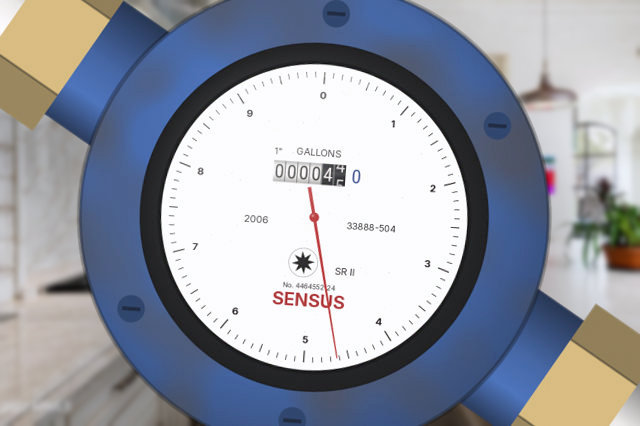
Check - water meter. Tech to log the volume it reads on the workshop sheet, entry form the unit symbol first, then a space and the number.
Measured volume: gal 444.6
